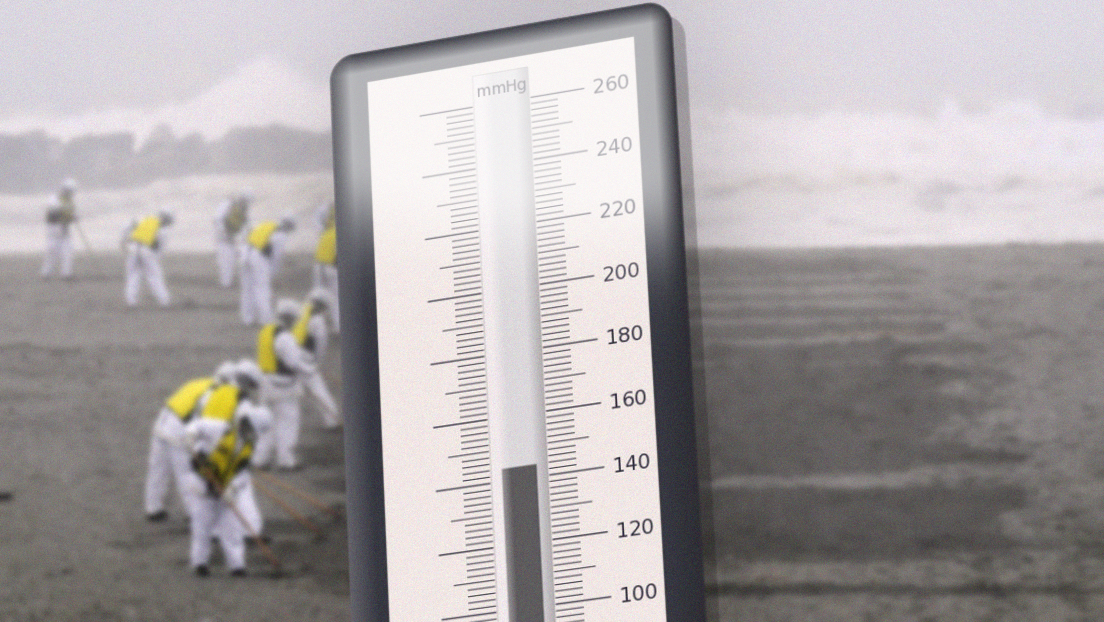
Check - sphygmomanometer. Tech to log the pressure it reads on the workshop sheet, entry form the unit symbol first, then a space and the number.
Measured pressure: mmHg 144
